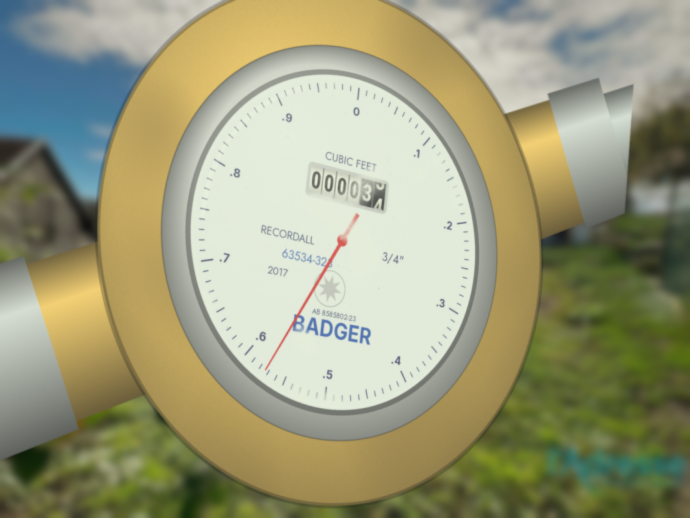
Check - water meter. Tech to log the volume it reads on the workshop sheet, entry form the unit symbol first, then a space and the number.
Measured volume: ft³ 33.57
